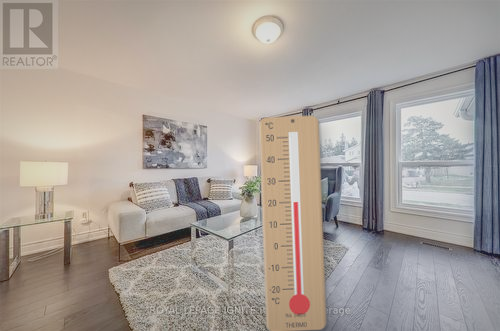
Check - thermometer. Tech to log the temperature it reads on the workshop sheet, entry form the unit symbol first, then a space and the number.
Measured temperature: °C 20
